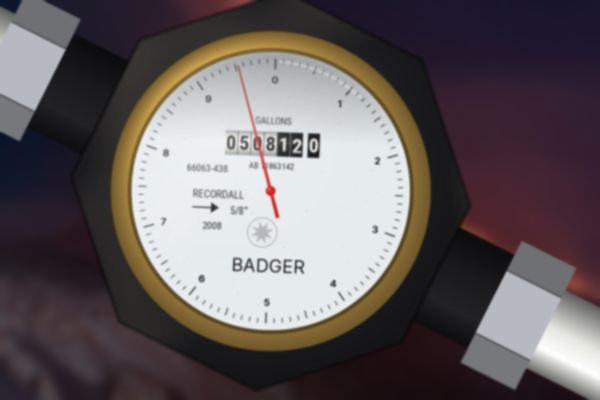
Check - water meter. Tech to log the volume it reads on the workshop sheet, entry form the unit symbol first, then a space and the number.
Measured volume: gal 508119.5
